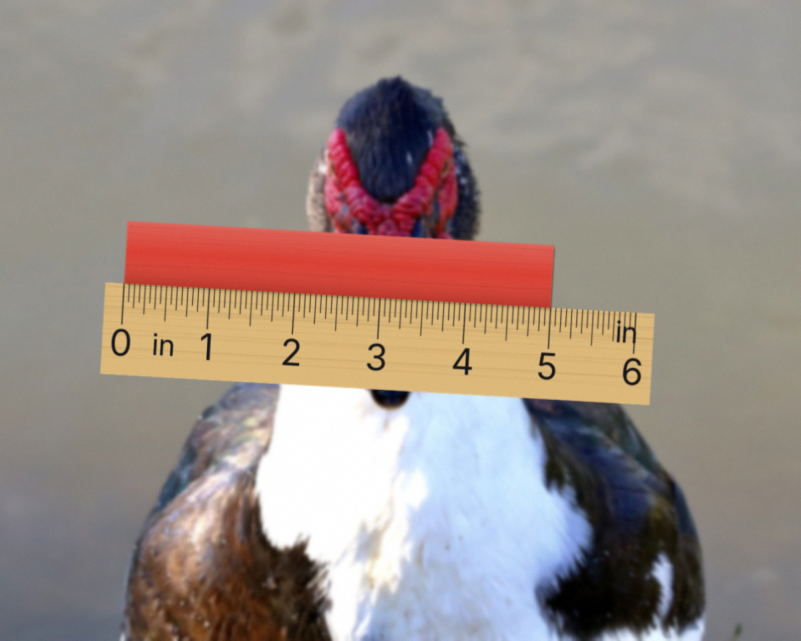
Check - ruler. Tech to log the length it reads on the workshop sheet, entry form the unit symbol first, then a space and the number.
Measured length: in 5
